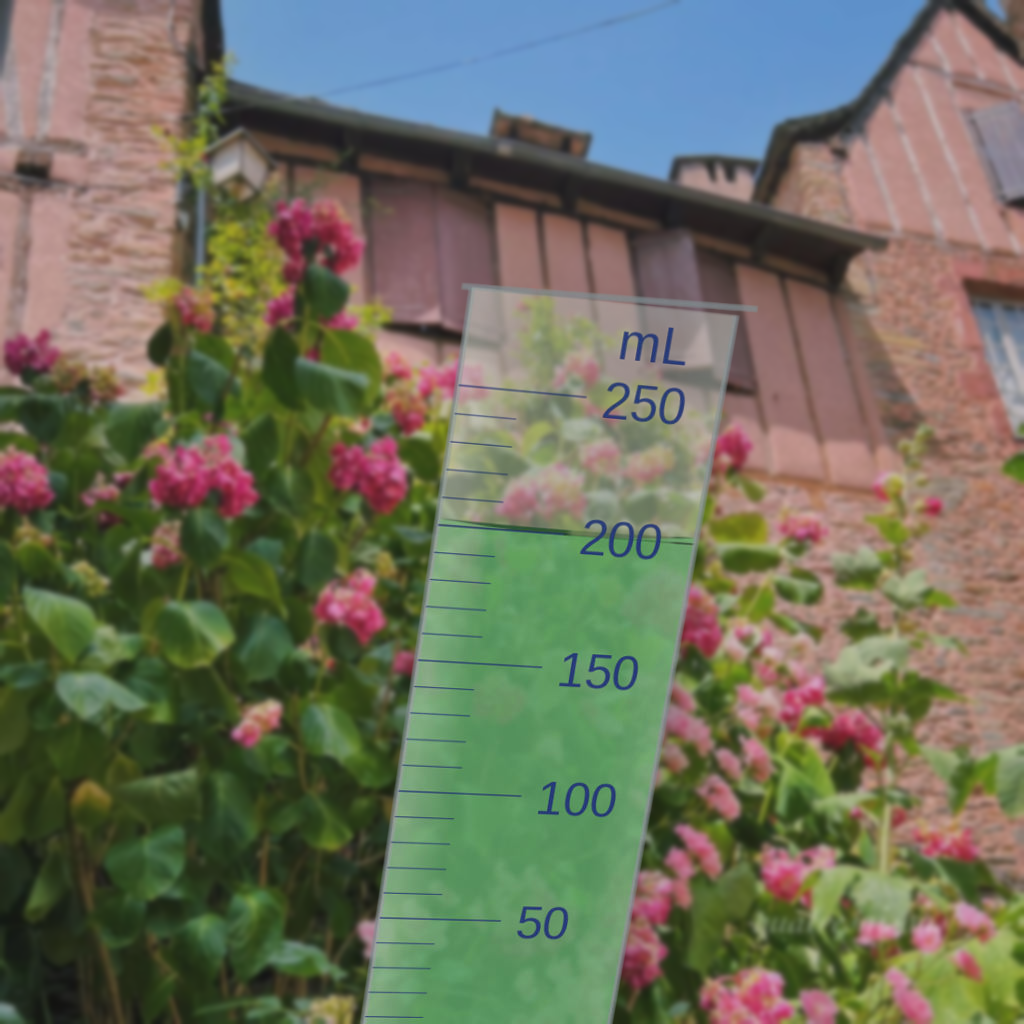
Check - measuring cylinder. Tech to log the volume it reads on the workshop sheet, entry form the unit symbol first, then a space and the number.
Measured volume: mL 200
